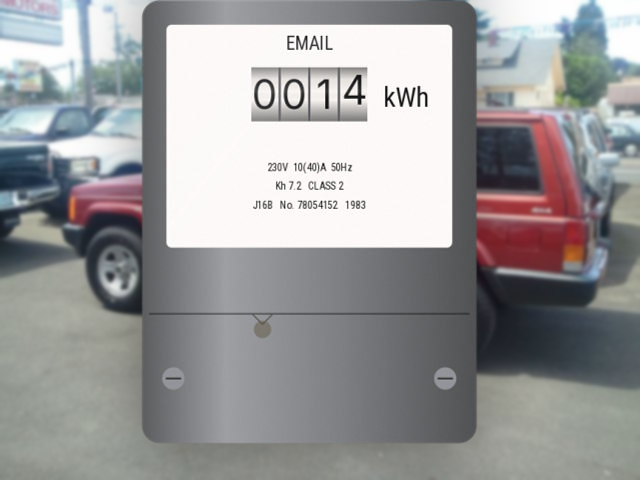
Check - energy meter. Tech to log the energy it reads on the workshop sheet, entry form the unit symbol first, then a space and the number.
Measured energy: kWh 14
